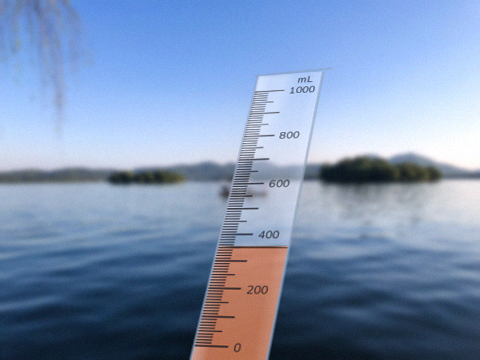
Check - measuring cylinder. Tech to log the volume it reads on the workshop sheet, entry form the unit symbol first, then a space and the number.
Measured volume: mL 350
